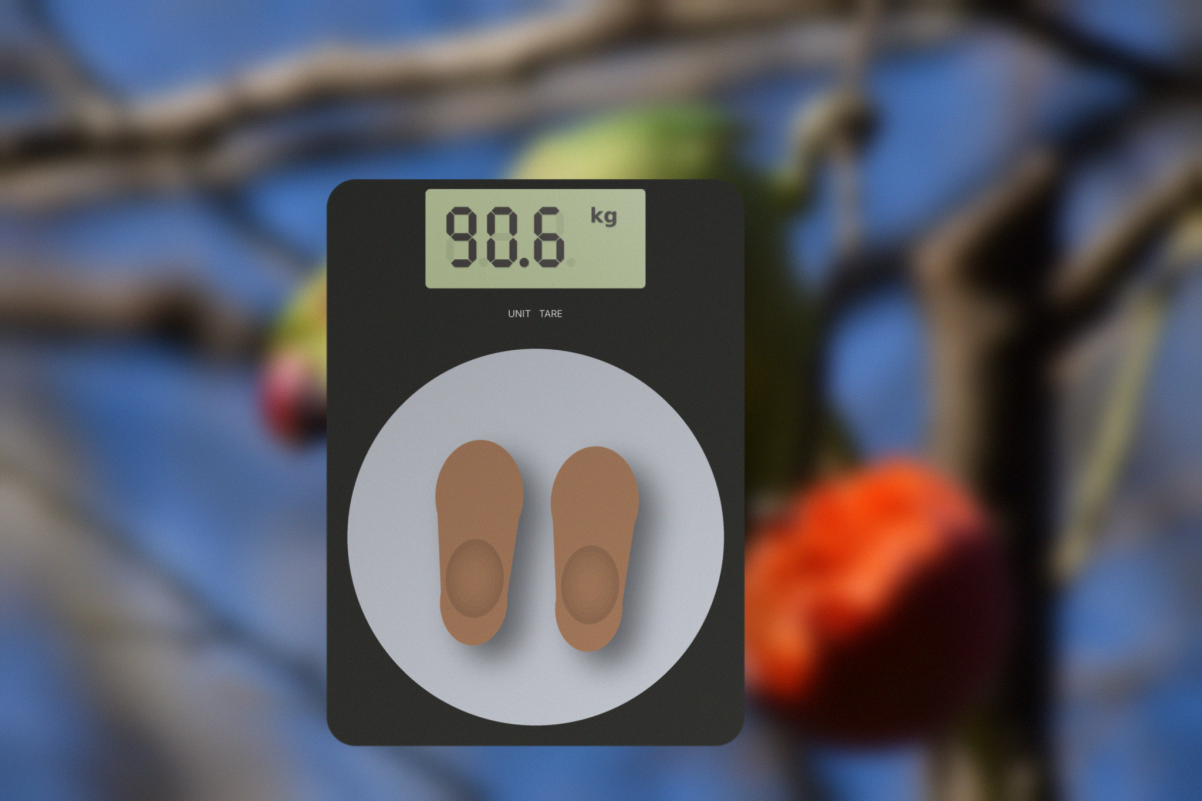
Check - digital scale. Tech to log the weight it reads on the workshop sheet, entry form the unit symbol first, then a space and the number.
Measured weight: kg 90.6
